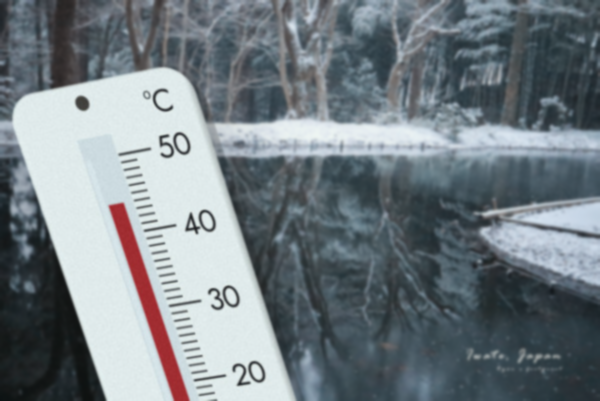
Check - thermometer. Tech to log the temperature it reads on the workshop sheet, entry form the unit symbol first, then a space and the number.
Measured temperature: °C 44
